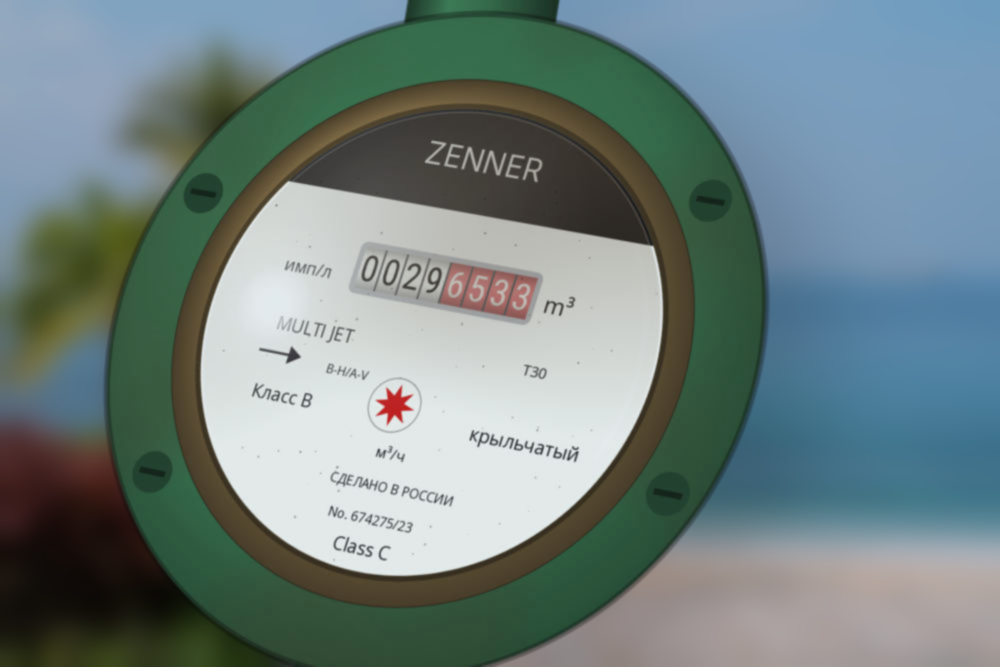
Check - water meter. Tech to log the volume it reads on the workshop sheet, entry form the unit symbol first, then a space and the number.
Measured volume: m³ 29.6533
